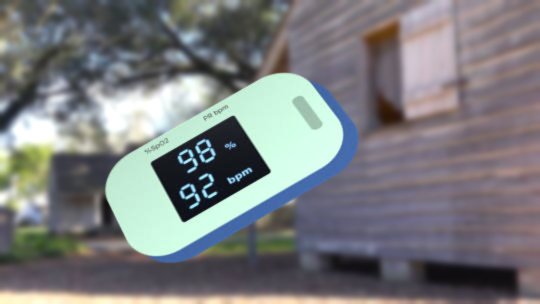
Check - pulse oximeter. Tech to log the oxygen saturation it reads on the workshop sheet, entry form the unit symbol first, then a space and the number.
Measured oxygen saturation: % 98
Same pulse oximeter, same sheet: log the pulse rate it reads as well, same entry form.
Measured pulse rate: bpm 92
